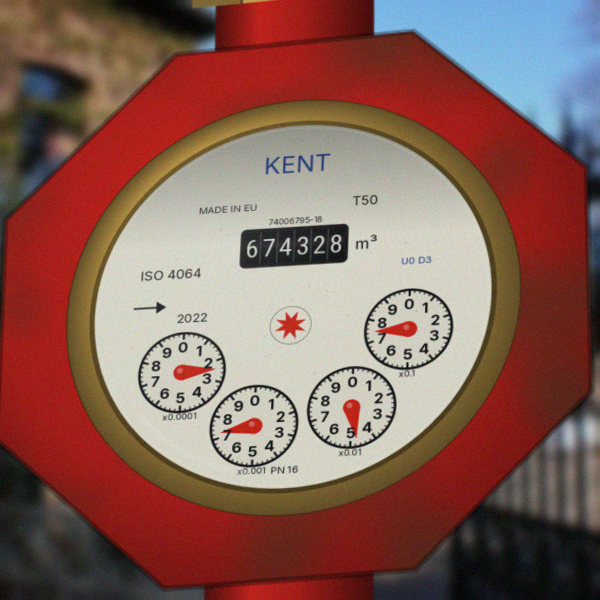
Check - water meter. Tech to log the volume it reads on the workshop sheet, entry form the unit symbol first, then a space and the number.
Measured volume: m³ 674328.7472
